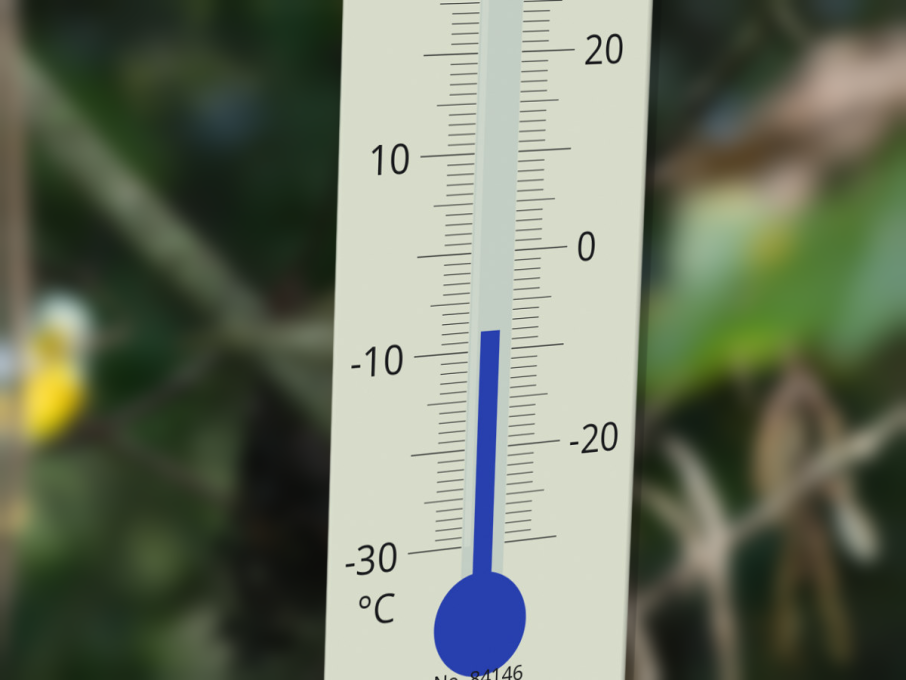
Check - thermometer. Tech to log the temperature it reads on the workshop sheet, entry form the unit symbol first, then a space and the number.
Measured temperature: °C -8
